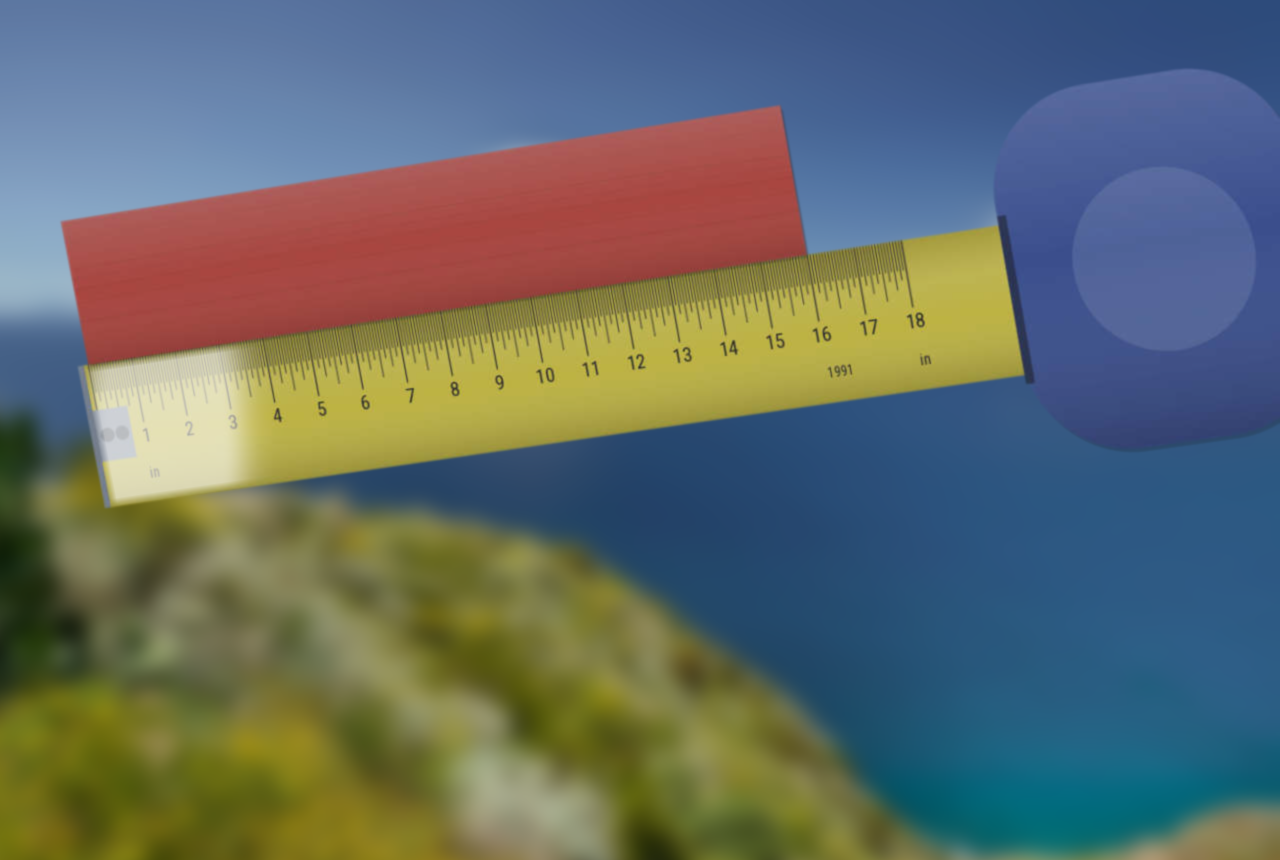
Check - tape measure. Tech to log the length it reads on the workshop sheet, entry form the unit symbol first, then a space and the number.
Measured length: in 16
